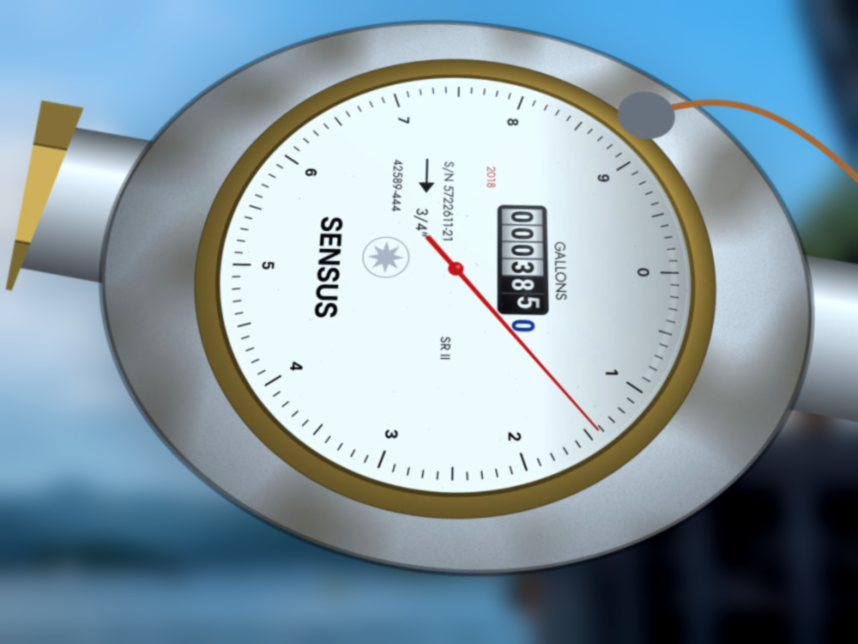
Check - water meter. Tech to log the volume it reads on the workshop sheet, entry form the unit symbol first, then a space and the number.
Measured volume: gal 3851.4
